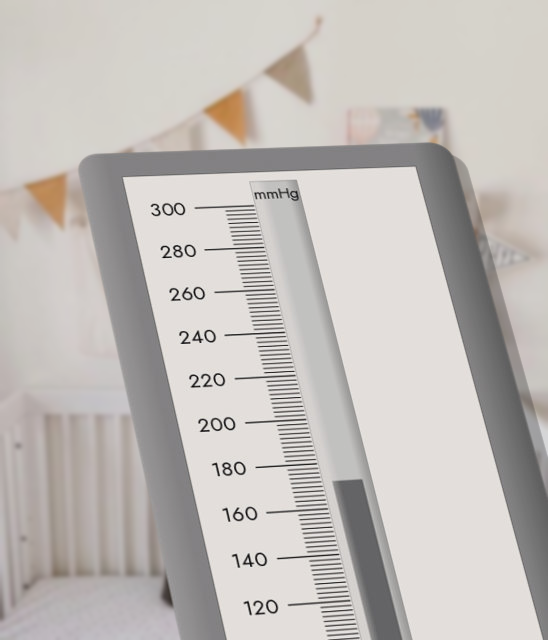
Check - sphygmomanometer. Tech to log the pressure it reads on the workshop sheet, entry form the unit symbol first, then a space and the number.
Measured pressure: mmHg 172
